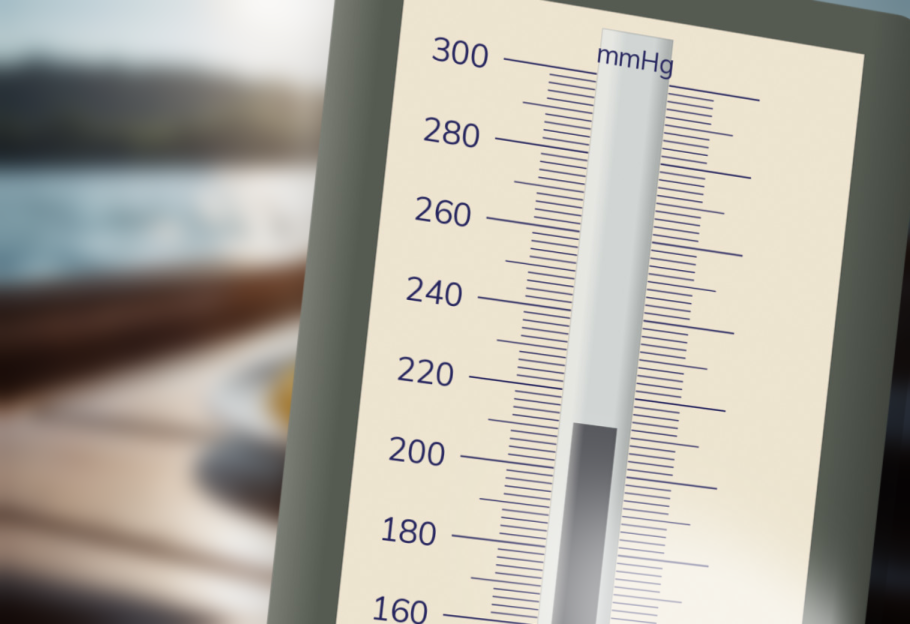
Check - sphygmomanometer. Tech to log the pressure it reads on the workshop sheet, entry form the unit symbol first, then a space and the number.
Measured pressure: mmHg 212
